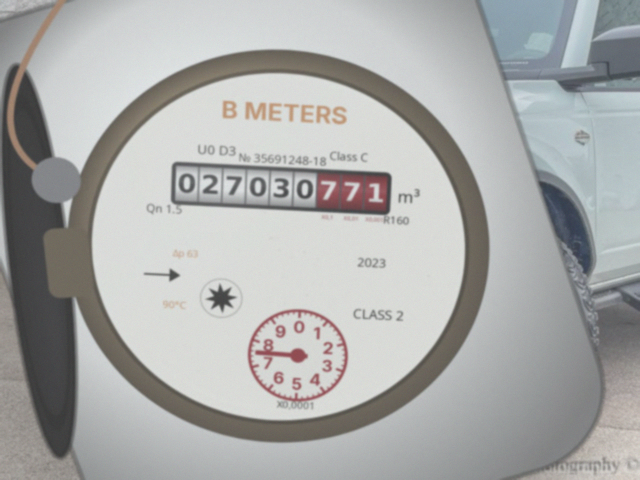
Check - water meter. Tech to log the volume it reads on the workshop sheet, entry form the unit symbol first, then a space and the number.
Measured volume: m³ 27030.7717
